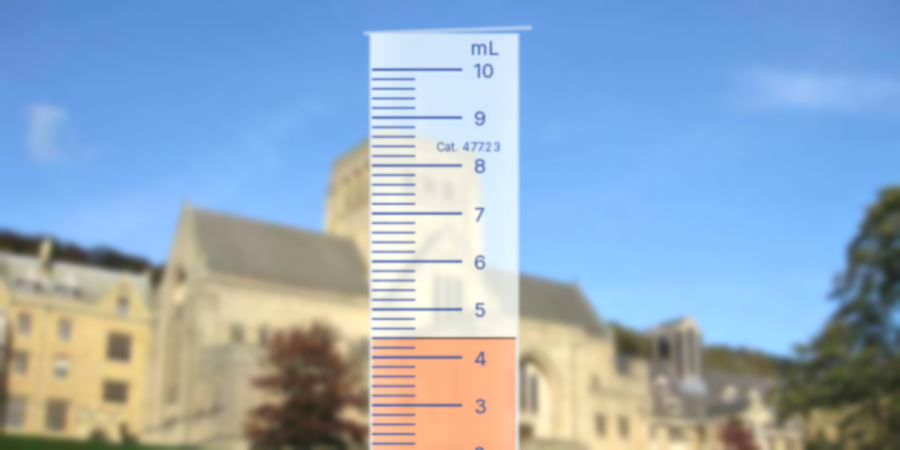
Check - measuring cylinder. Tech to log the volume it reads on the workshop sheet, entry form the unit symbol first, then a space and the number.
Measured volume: mL 4.4
